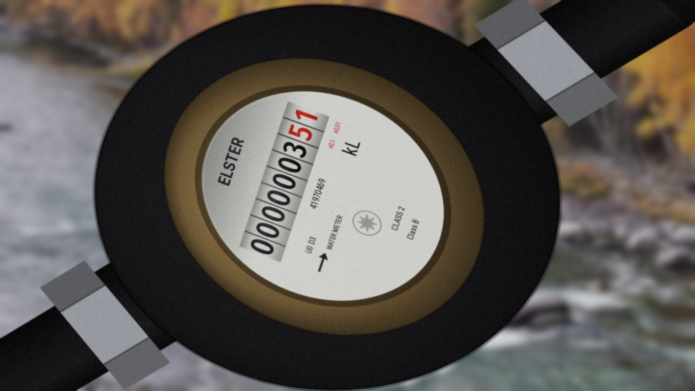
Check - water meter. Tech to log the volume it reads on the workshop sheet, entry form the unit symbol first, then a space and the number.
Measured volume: kL 3.51
